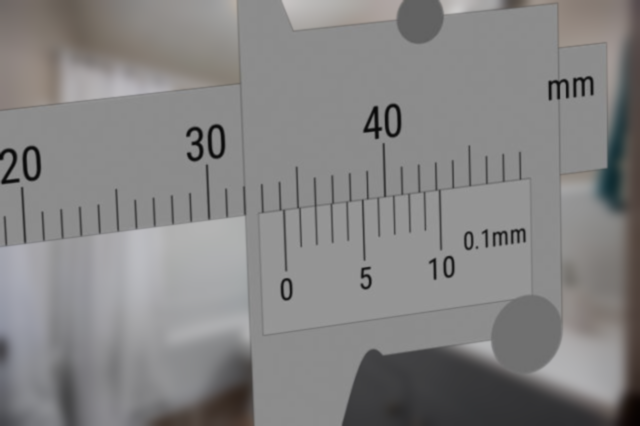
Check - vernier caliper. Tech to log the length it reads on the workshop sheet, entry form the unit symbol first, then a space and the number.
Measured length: mm 34.2
